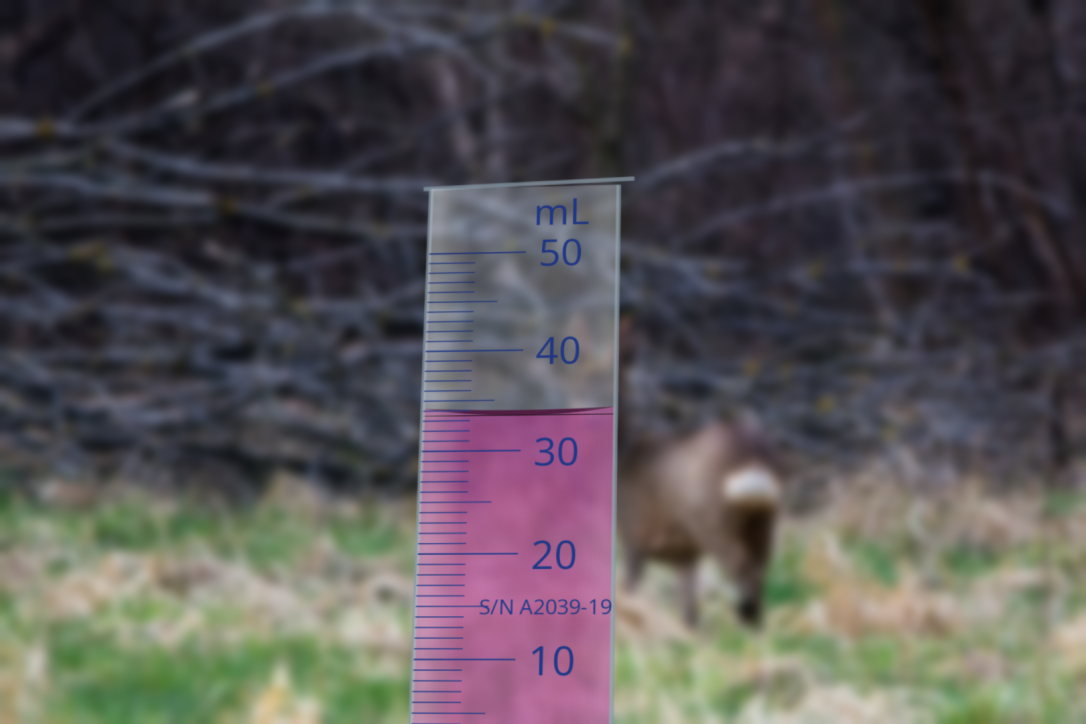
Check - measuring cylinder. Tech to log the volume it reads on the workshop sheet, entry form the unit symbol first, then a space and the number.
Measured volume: mL 33.5
